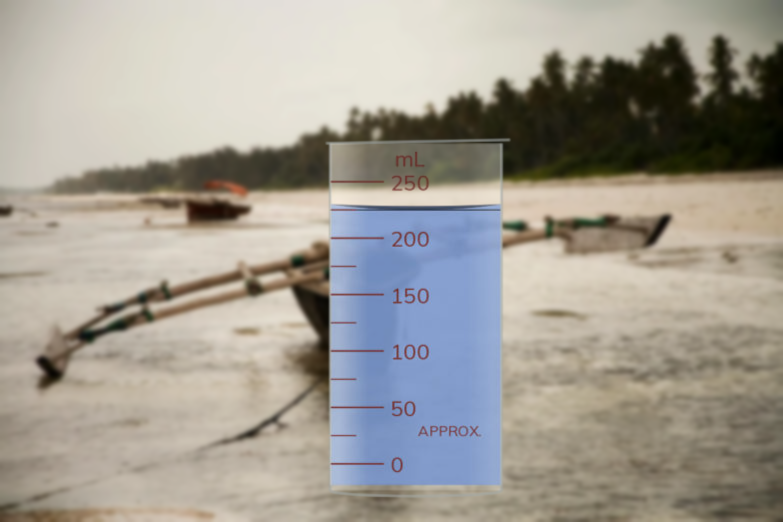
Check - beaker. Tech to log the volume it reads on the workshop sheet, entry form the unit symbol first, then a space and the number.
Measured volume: mL 225
